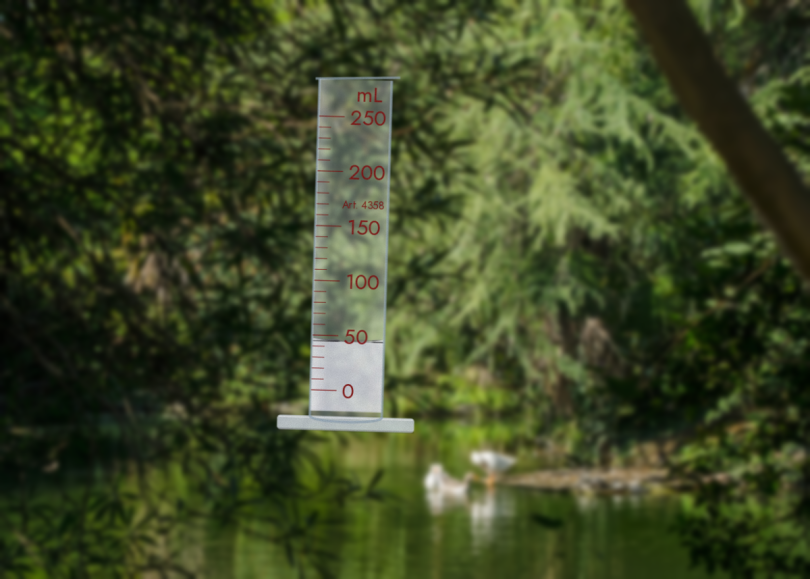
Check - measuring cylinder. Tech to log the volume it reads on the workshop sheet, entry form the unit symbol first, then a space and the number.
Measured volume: mL 45
